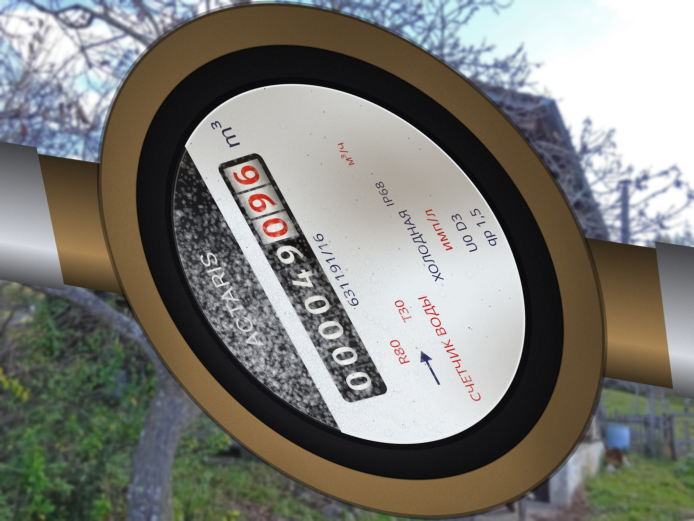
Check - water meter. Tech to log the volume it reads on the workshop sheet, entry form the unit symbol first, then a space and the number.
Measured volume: m³ 49.096
